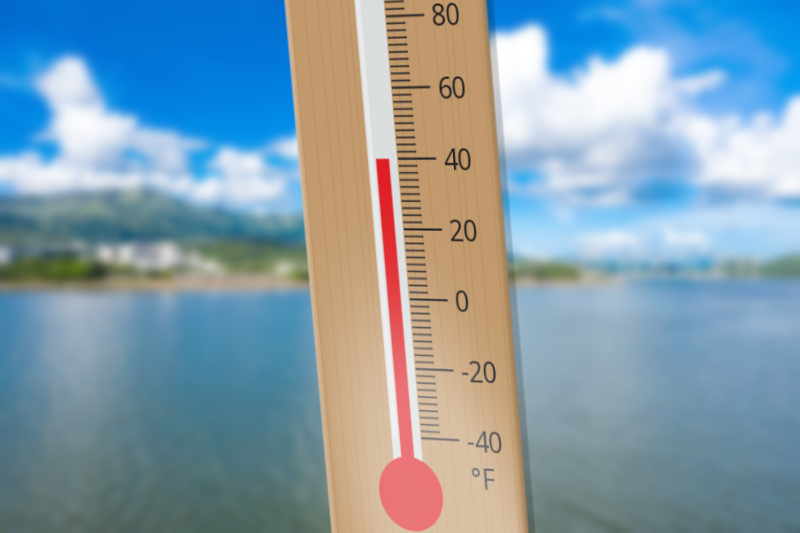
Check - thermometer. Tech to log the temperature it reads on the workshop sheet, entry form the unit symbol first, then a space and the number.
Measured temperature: °F 40
